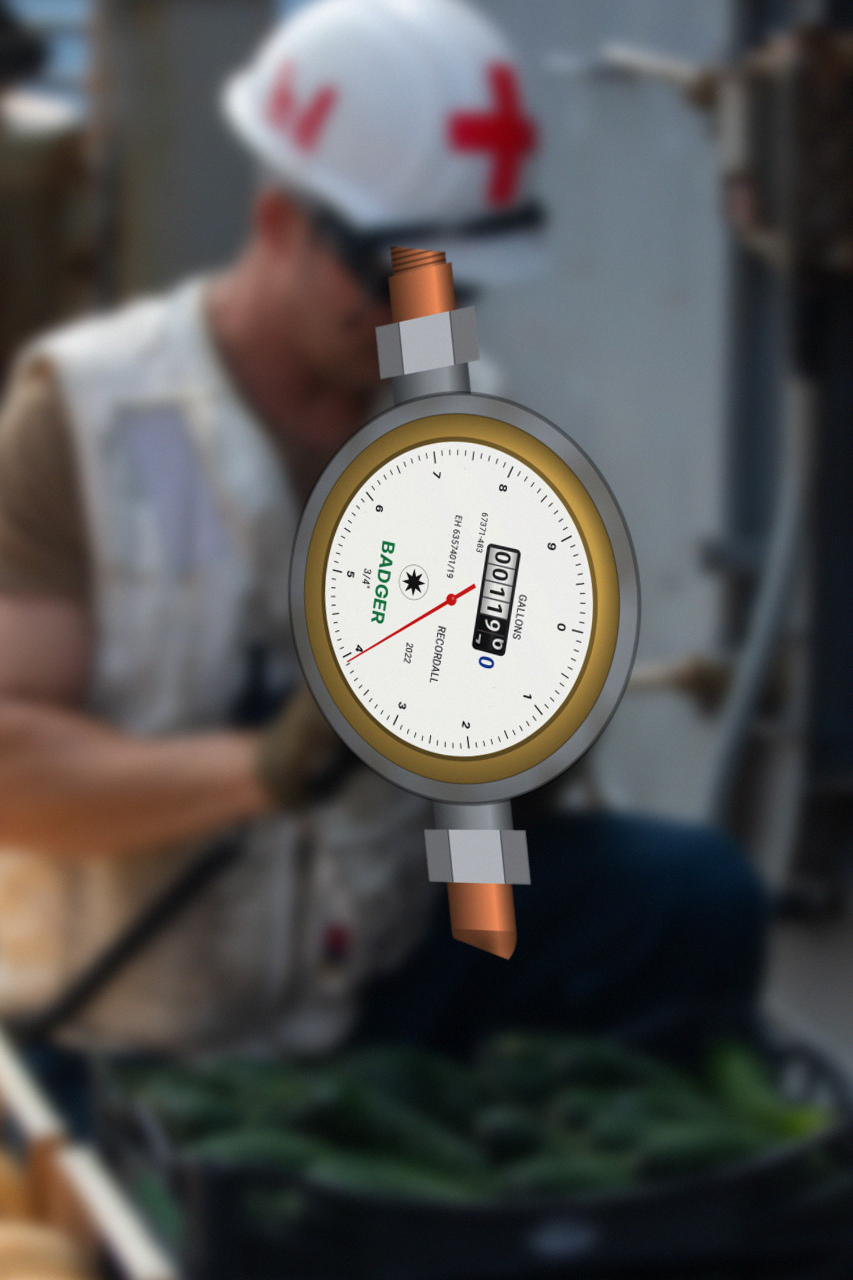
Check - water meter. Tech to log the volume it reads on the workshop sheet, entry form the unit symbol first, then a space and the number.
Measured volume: gal 11963.9
